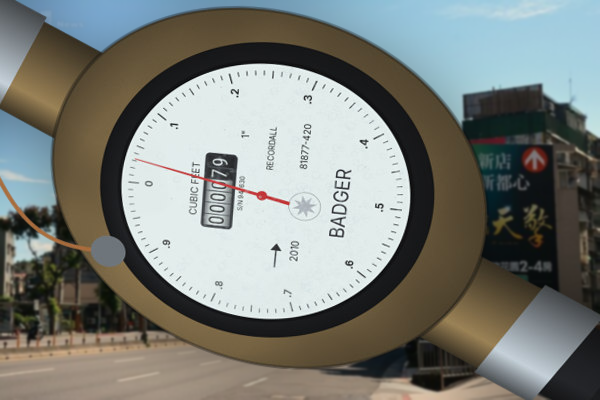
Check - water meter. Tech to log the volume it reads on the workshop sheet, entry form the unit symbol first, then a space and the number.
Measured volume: ft³ 79.03
